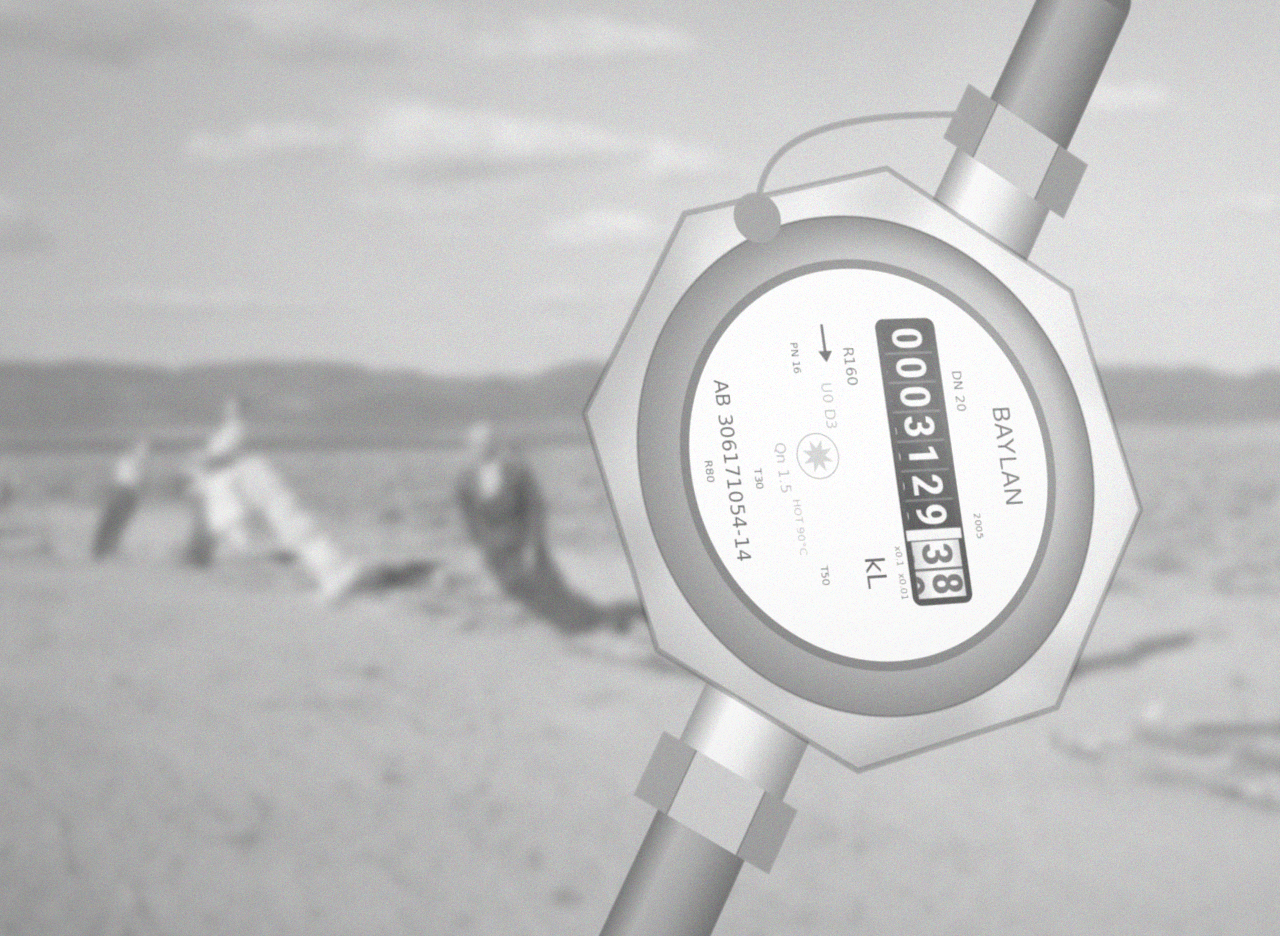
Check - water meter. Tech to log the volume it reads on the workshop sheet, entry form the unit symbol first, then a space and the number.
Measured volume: kL 3129.38
